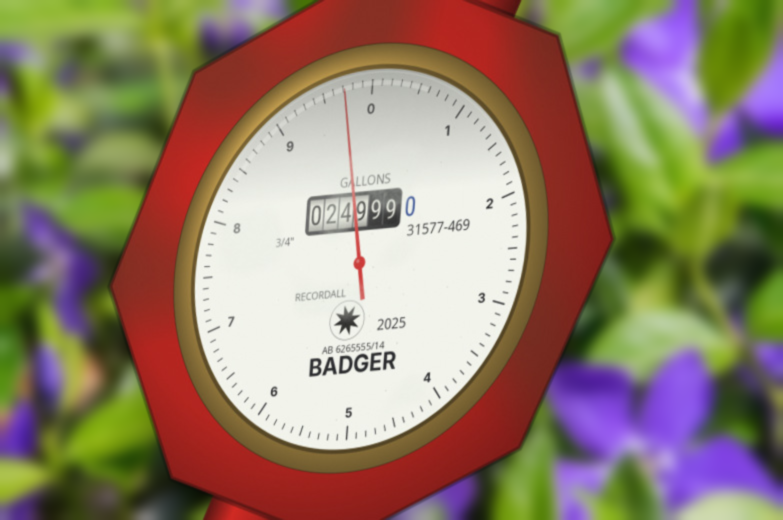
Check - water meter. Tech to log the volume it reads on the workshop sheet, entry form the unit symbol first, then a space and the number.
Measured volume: gal 249989.7
